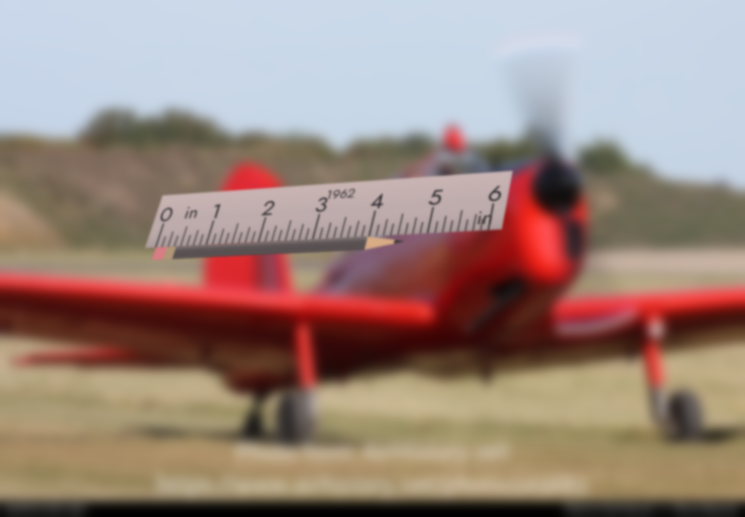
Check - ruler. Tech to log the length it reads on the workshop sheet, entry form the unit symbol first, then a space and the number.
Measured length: in 4.625
